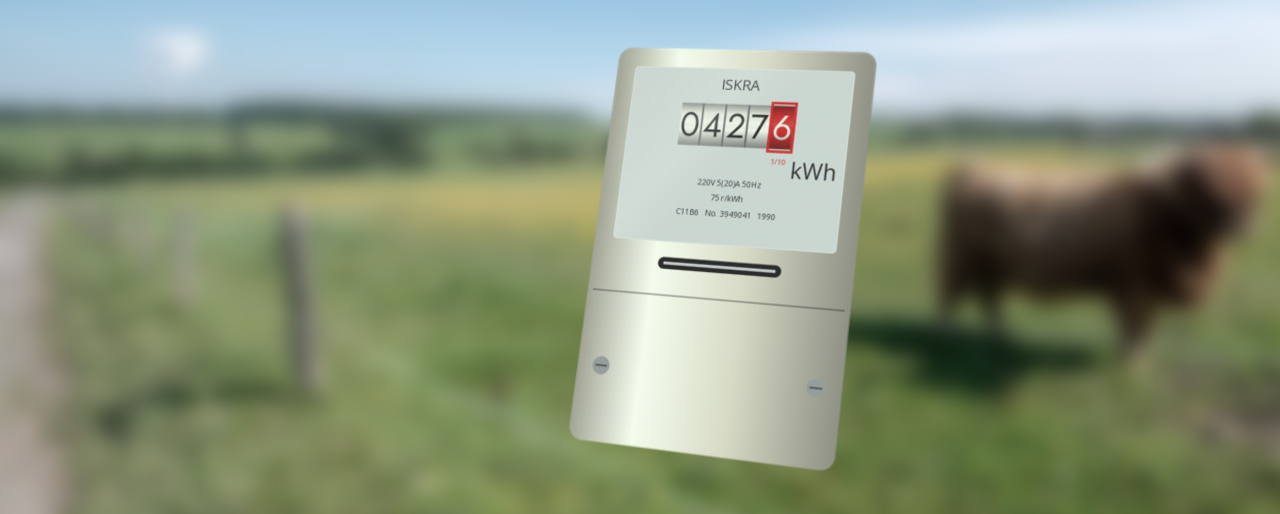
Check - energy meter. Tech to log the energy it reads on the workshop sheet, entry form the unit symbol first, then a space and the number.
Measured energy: kWh 427.6
